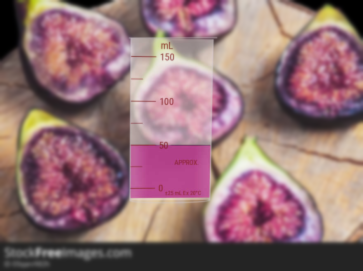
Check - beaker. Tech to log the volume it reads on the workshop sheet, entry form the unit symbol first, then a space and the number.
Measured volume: mL 50
